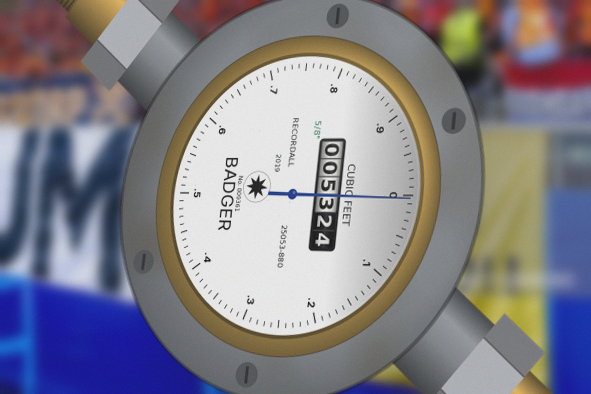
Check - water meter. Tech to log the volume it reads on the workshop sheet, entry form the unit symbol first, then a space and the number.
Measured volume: ft³ 5324.00
